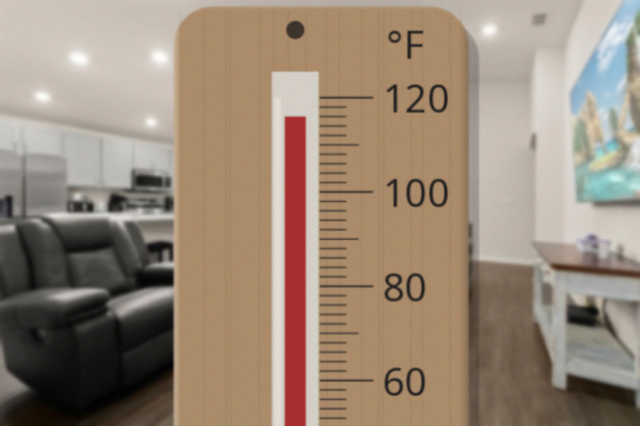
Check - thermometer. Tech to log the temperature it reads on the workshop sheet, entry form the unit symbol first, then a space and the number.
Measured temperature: °F 116
